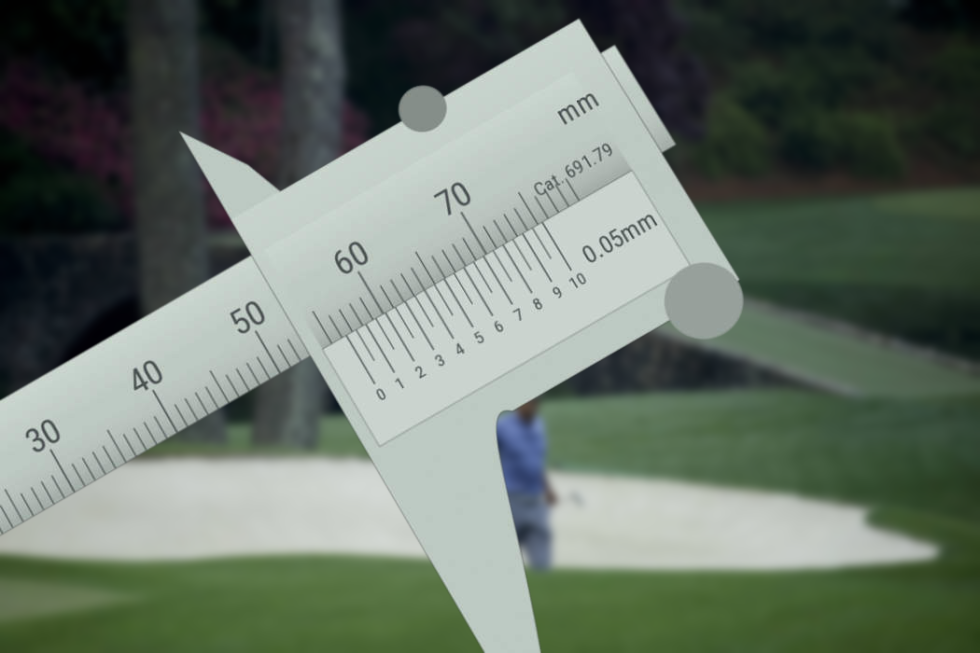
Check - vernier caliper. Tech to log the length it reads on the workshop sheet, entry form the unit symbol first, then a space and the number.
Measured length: mm 56.4
